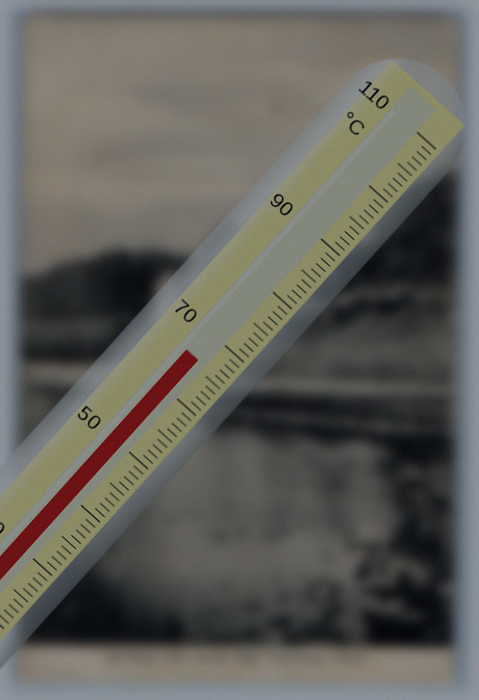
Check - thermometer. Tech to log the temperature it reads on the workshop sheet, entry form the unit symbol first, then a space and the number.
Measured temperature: °C 66
